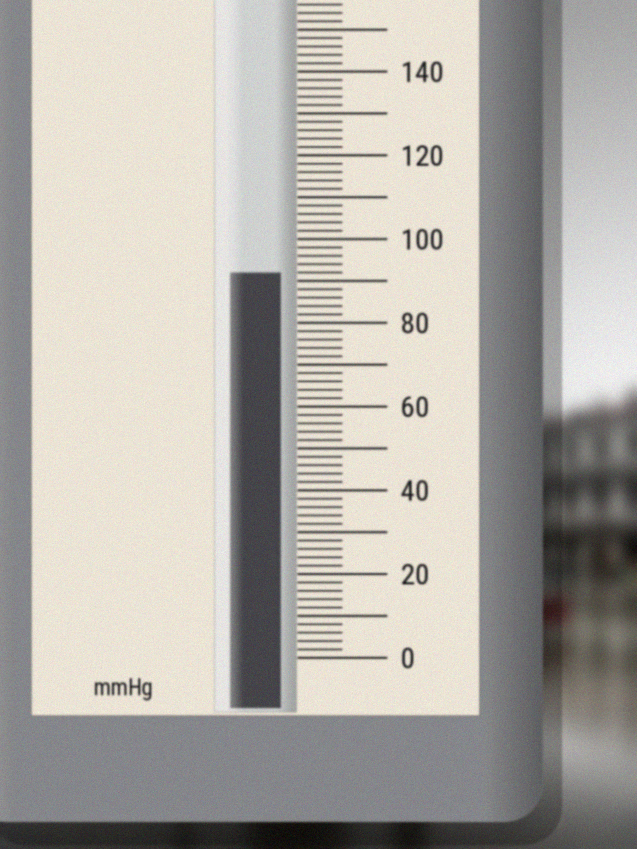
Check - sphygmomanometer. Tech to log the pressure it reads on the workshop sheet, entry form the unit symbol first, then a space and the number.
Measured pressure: mmHg 92
